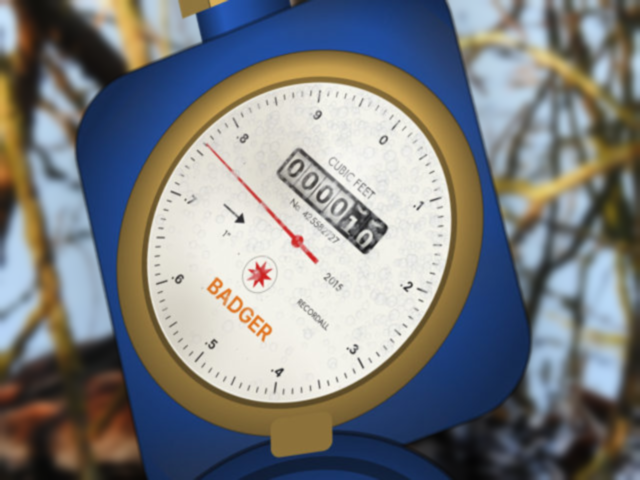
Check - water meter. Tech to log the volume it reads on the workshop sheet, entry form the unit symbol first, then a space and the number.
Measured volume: ft³ 9.76
